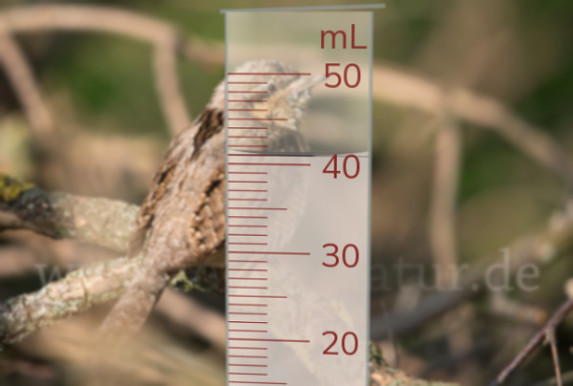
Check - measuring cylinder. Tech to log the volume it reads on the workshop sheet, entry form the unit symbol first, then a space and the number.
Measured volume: mL 41
